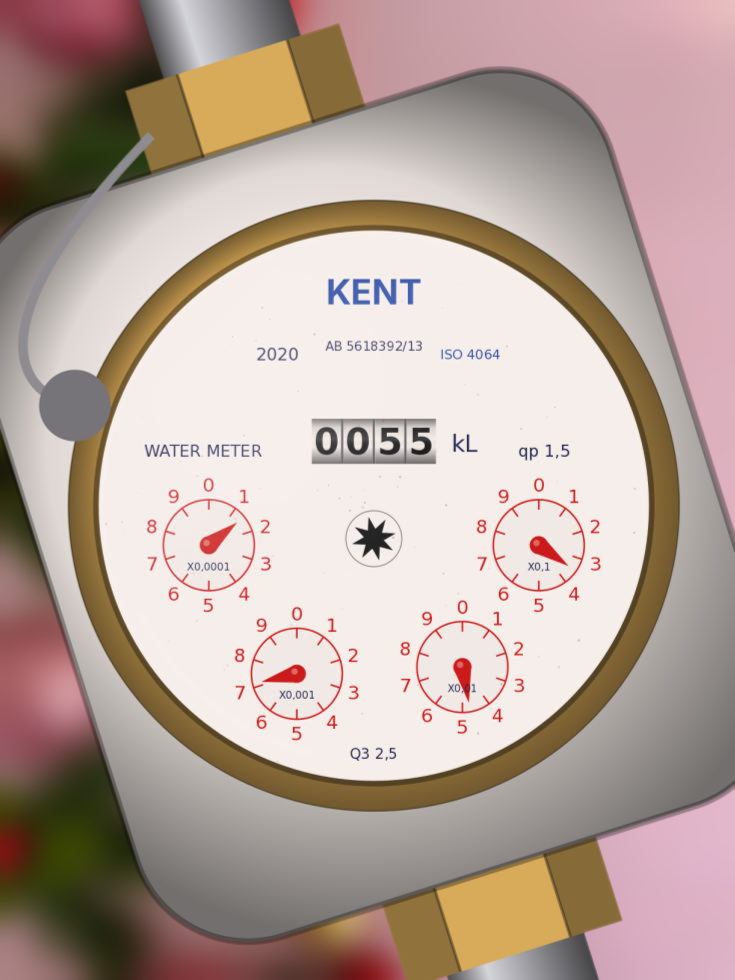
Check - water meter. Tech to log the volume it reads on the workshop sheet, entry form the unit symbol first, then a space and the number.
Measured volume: kL 55.3471
